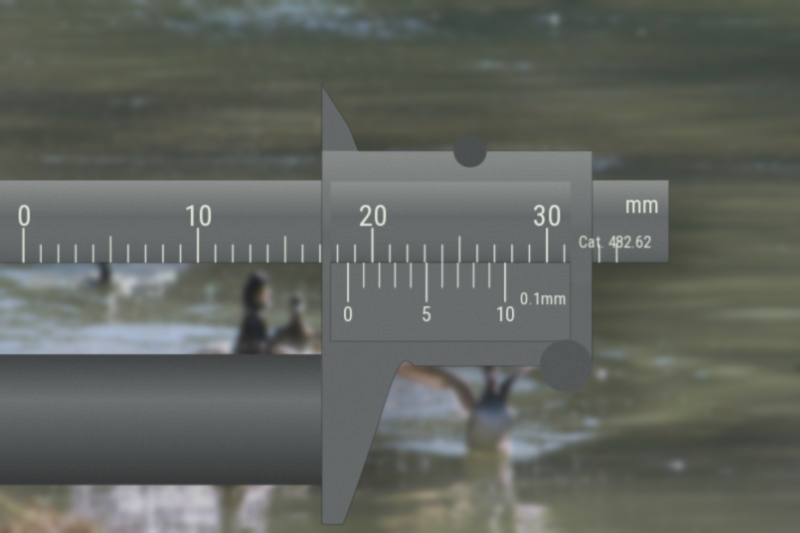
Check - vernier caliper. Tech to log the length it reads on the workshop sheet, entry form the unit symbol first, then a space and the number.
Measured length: mm 18.6
